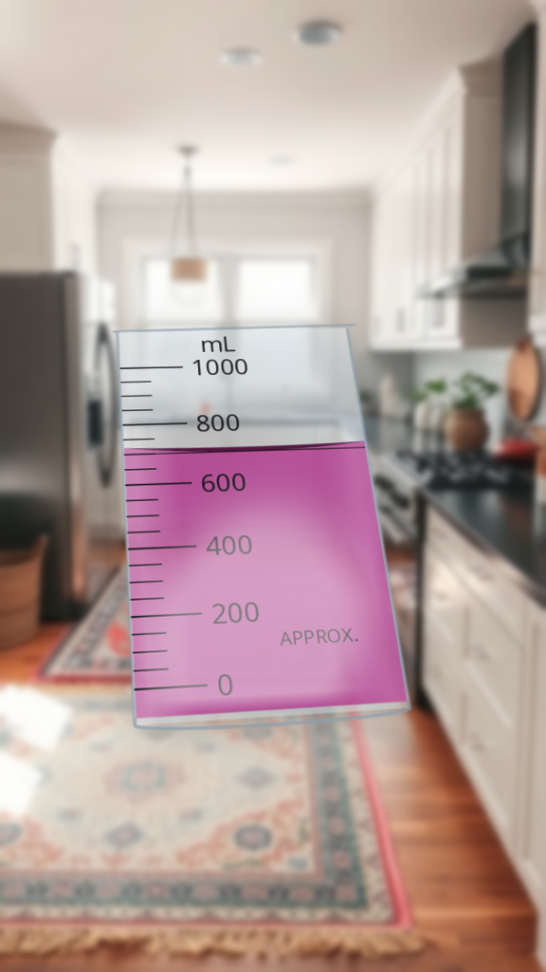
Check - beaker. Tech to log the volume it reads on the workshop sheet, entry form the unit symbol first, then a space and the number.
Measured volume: mL 700
